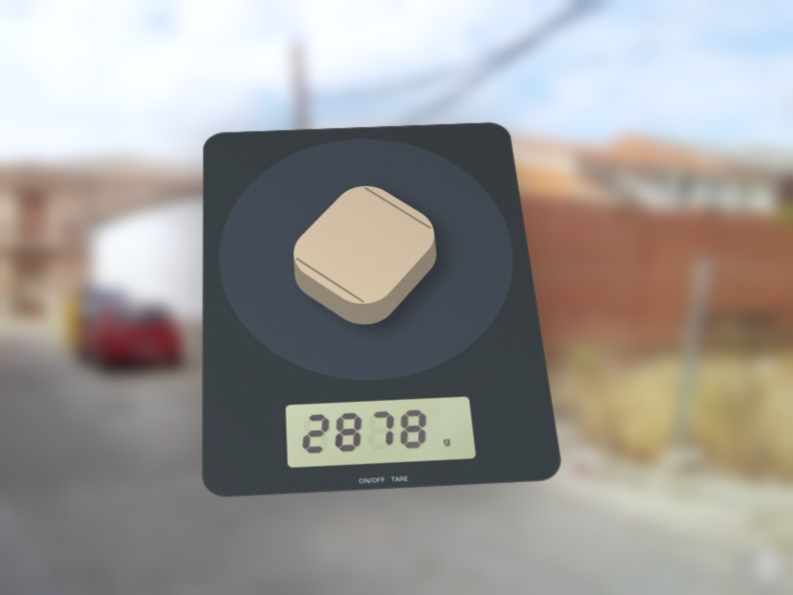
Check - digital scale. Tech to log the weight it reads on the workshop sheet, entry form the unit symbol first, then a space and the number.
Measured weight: g 2878
